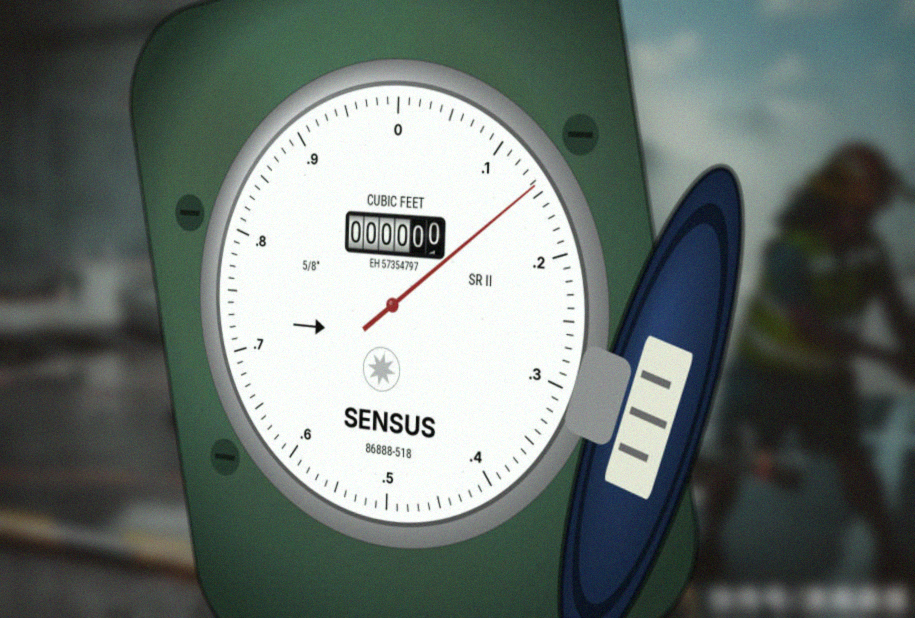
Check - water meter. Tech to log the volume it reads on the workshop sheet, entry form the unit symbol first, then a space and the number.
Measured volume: ft³ 0.14
